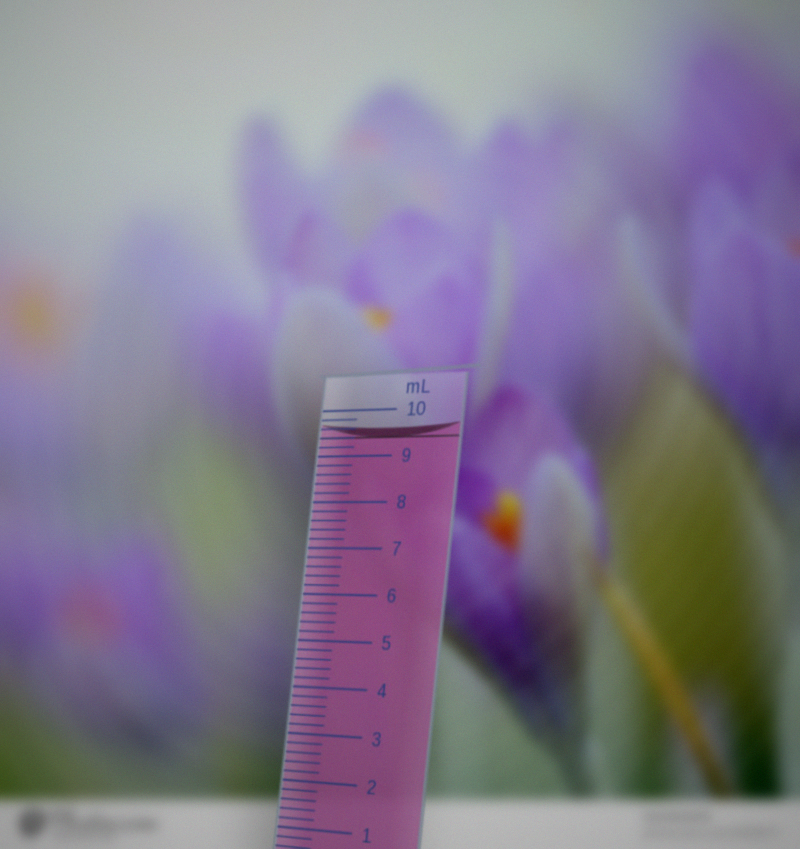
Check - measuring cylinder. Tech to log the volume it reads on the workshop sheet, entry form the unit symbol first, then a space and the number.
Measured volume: mL 9.4
